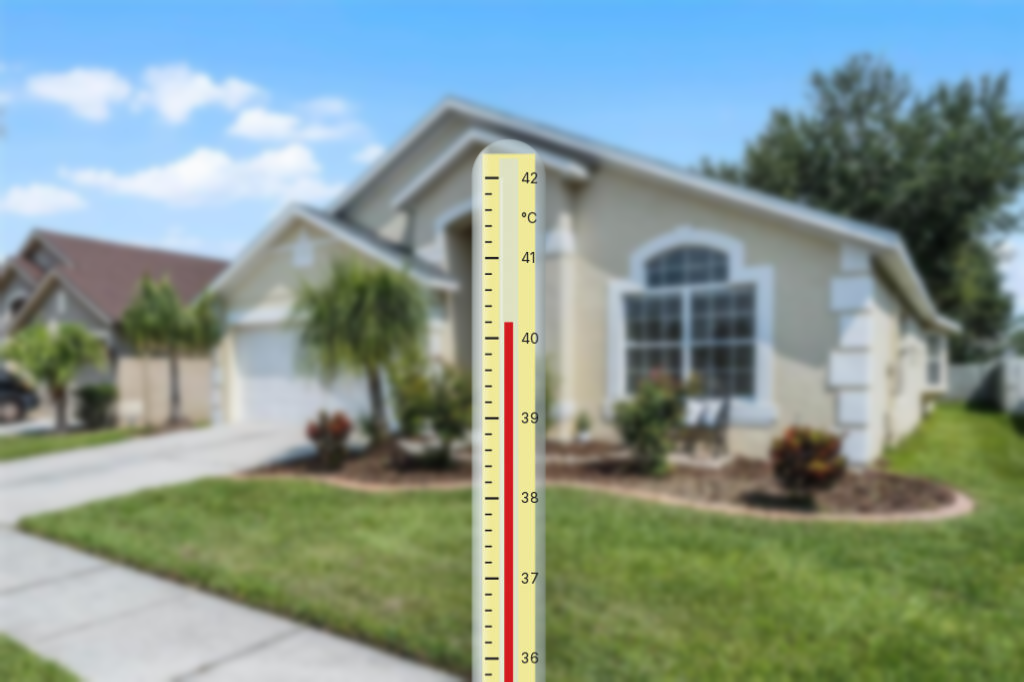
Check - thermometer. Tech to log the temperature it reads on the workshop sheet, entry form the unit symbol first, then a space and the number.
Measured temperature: °C 40.2
